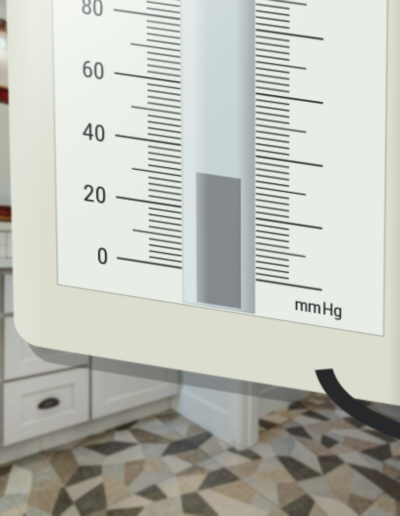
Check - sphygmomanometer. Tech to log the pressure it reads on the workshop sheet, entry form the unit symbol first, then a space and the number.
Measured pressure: mmHg 32
